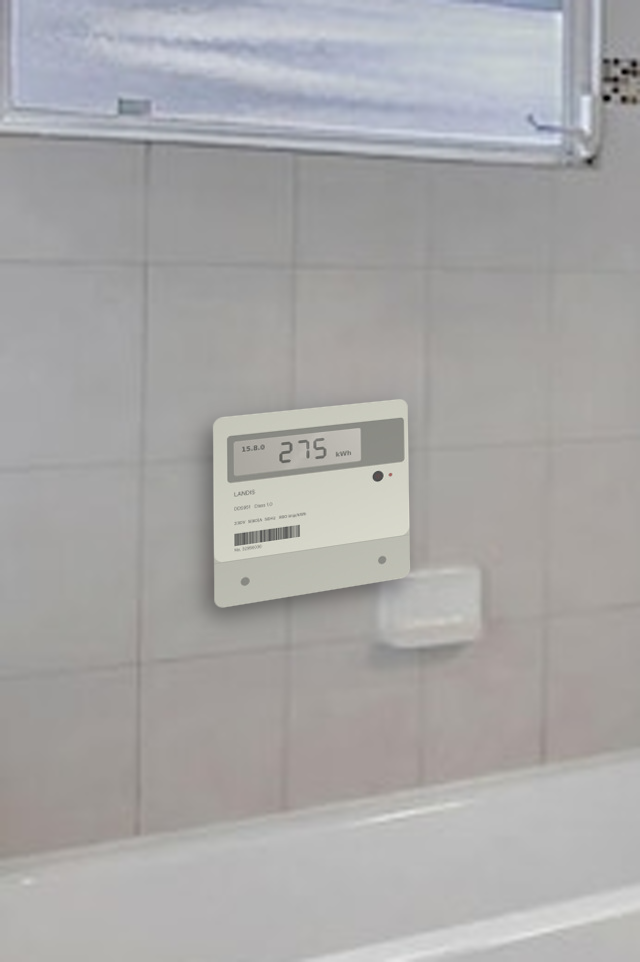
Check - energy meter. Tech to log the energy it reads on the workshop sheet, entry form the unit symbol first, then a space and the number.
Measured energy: kWh 275
